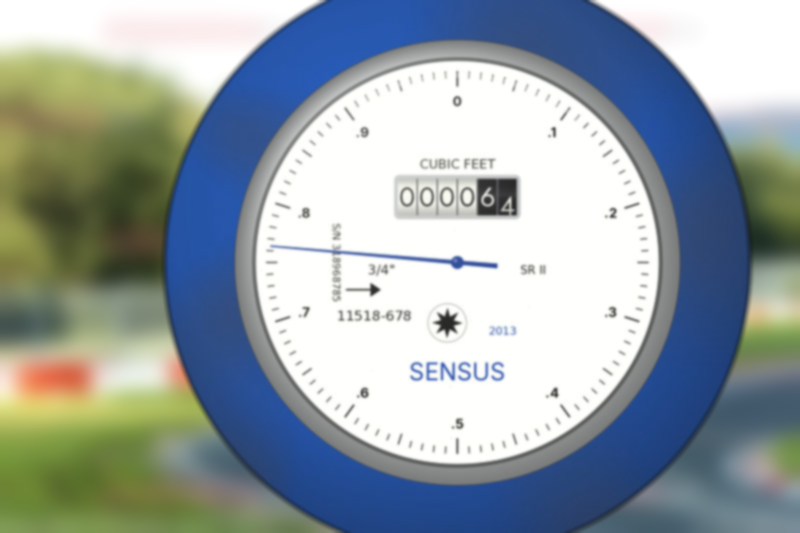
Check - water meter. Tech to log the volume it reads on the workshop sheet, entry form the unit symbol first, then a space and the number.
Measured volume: ft³ 63.76
